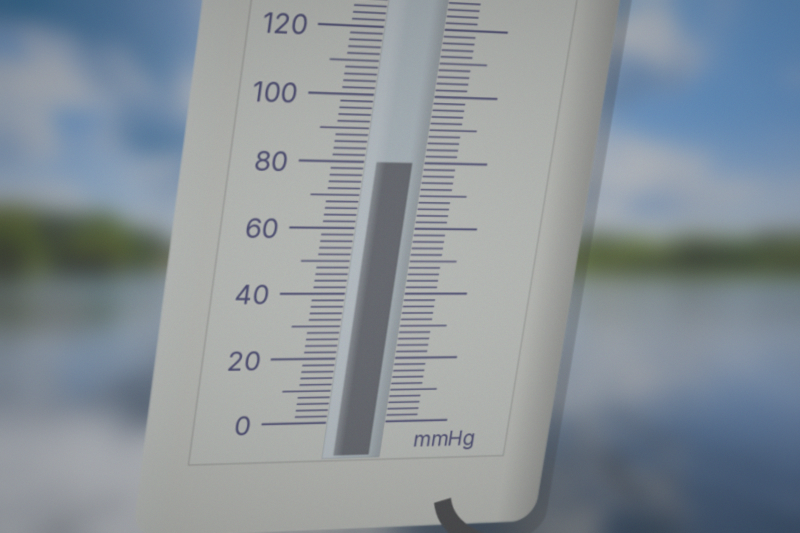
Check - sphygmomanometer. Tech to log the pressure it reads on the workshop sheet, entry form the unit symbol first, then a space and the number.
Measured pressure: mmHg 80
